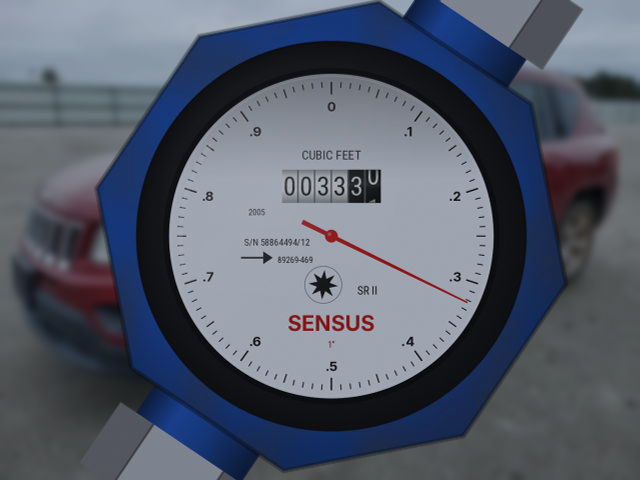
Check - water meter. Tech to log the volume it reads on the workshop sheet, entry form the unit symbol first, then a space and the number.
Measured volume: ft³ 3330.32
